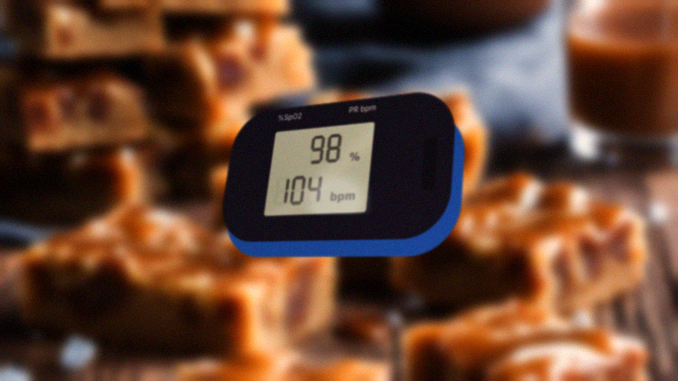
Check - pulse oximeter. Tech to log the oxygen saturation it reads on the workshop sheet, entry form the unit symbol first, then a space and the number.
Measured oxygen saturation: % 98
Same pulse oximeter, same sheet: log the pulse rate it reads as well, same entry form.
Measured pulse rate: bpm 104
